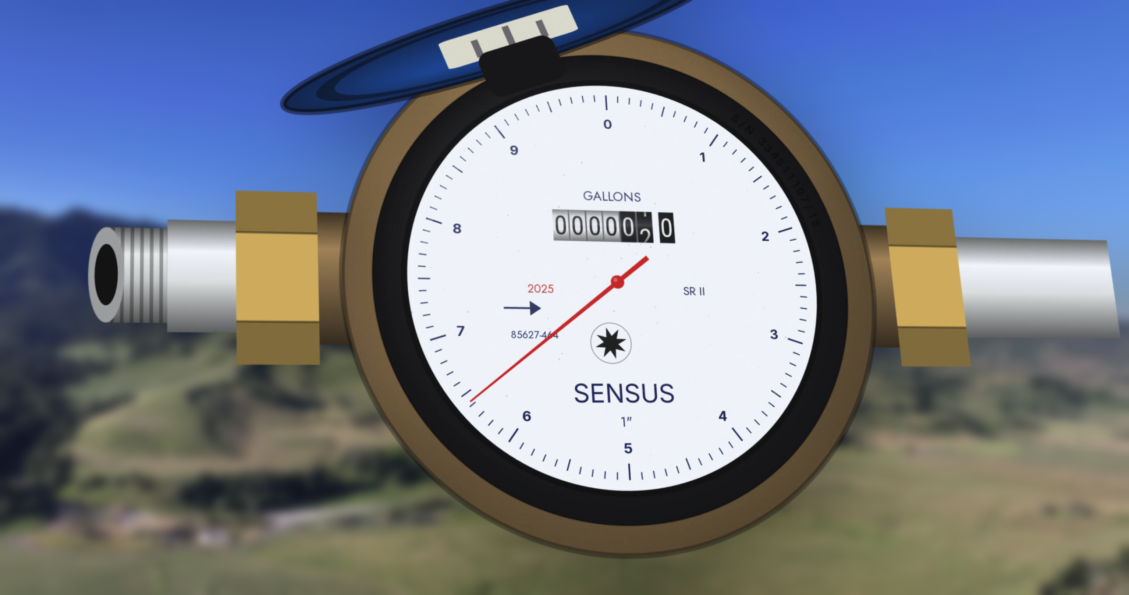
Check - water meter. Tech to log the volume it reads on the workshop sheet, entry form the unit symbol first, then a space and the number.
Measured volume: gal 16.4
